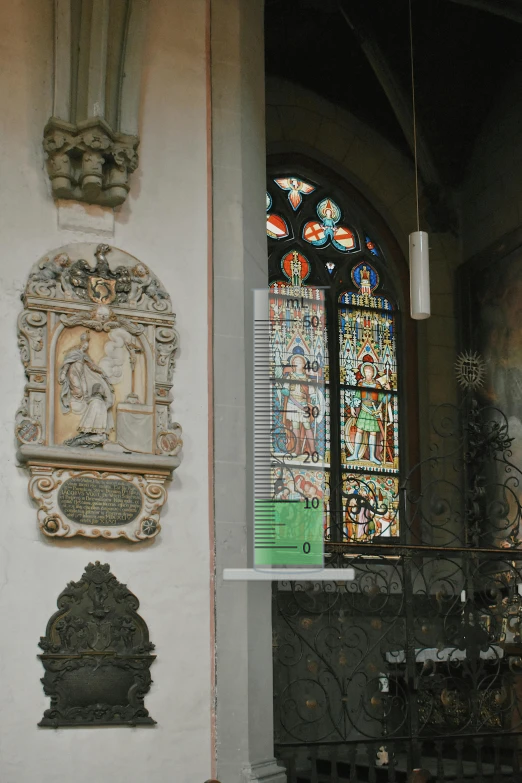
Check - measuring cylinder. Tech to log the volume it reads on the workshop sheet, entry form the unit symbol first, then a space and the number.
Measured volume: mL 10
